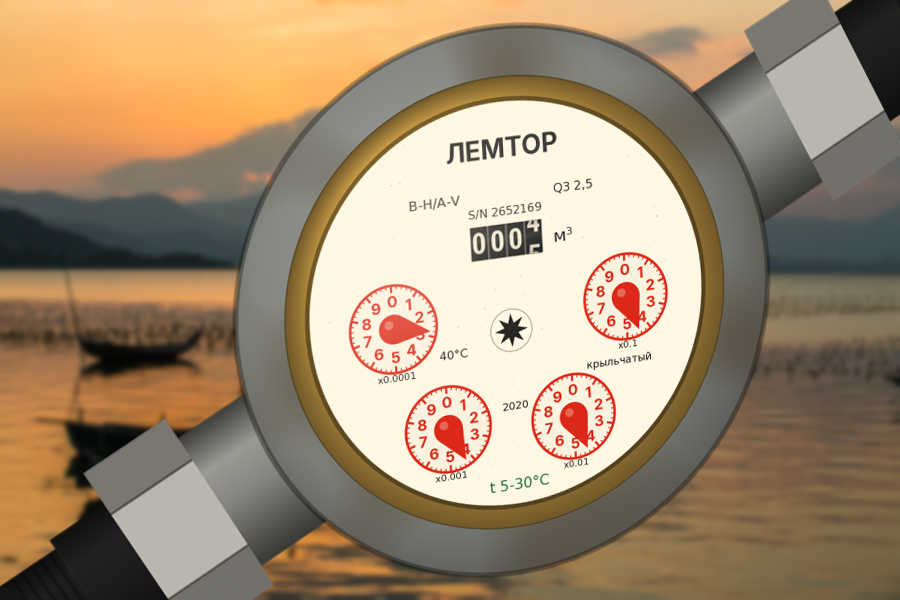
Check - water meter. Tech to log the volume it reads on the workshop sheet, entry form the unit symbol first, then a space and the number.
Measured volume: m³ 4.4442
